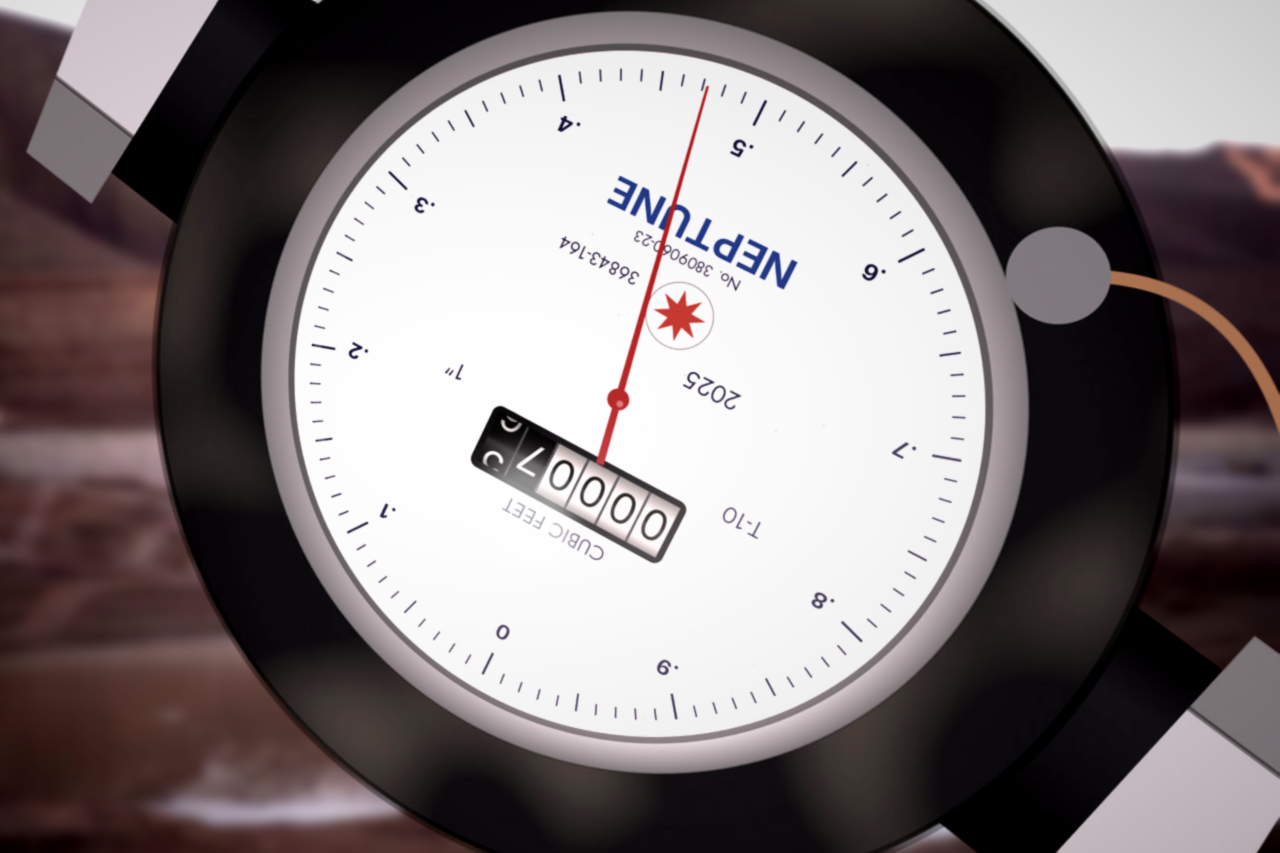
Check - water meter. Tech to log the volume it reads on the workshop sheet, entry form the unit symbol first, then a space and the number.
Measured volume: ft³ 75.47
